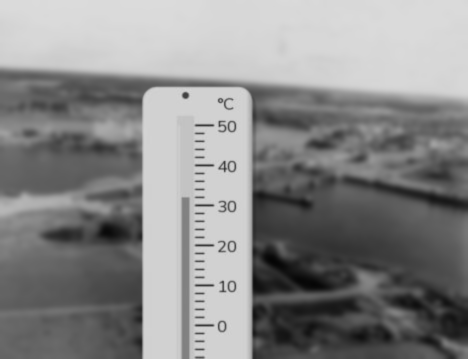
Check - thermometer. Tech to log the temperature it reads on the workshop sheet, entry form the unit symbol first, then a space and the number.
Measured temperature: °C 32
